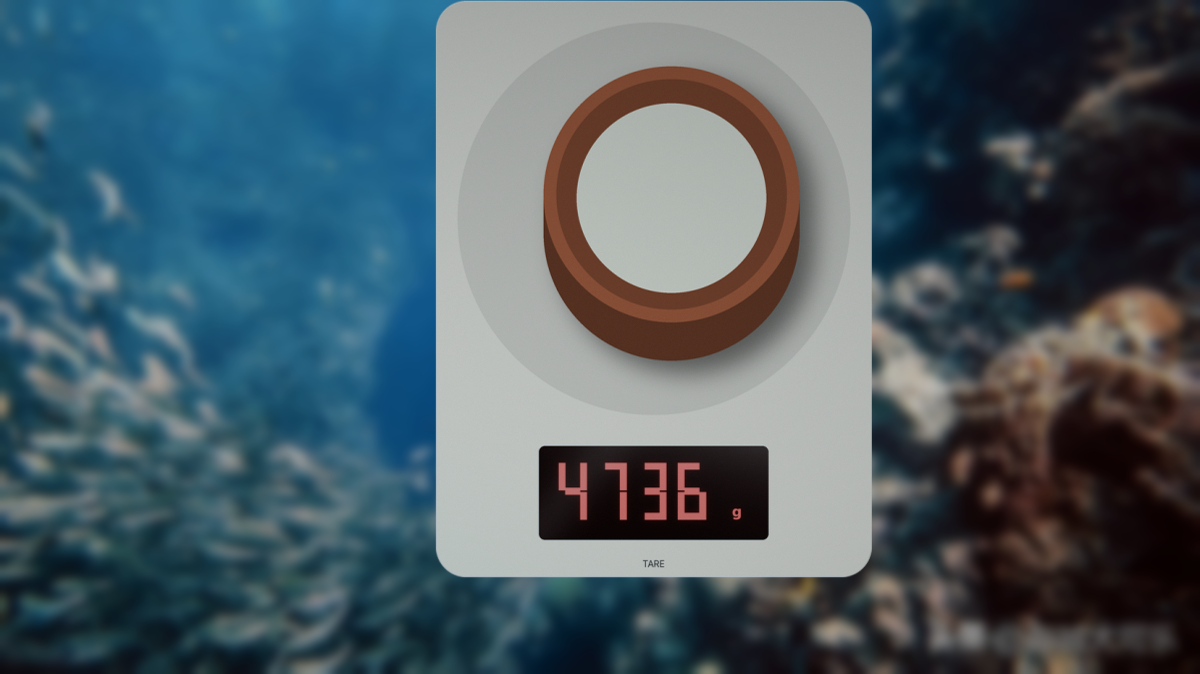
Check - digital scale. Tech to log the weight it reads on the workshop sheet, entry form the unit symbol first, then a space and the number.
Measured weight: g 4736
